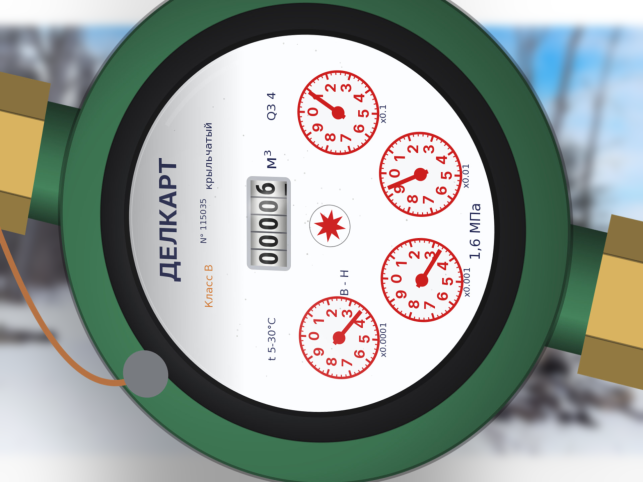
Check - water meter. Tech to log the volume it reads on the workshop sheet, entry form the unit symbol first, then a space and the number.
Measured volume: m³ 6.0933
